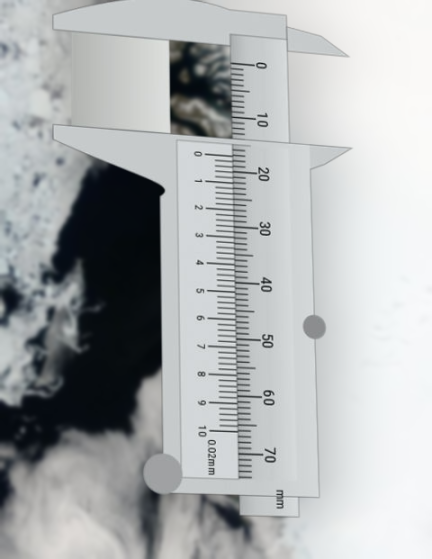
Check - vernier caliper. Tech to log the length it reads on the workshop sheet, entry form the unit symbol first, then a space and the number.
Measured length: mm 17.2
